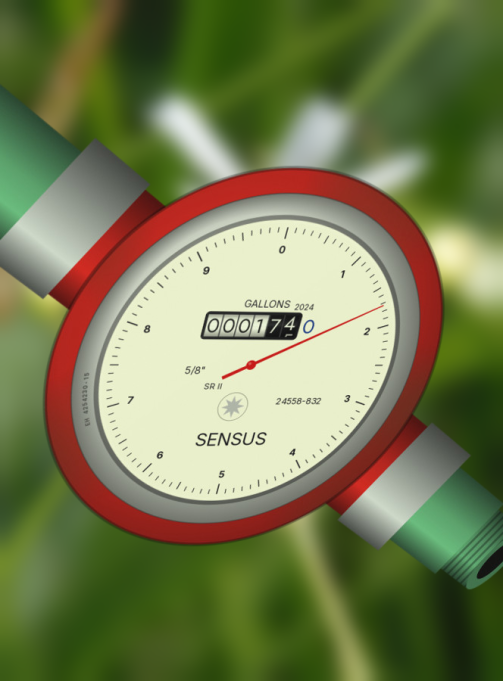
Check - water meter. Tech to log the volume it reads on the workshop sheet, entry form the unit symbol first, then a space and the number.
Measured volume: gal 1741.7
